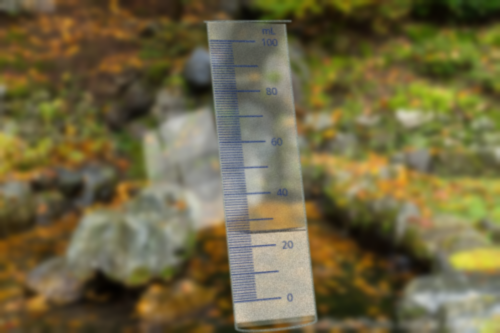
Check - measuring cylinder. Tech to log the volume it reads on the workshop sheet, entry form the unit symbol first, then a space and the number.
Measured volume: mL 25
